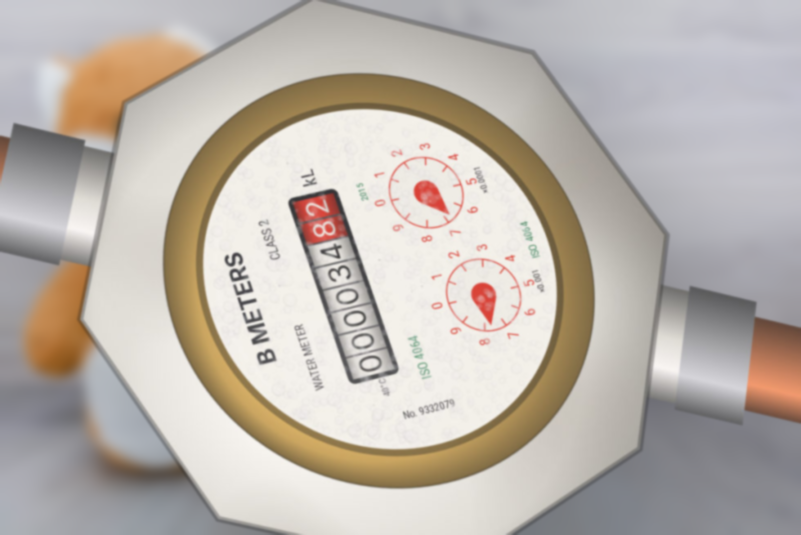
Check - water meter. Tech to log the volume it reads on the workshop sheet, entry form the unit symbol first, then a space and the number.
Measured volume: kL 34.8276
